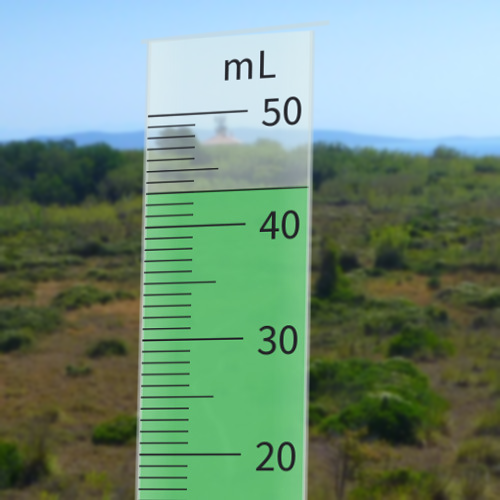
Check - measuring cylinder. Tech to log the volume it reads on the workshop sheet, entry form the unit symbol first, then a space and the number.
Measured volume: mL 43
